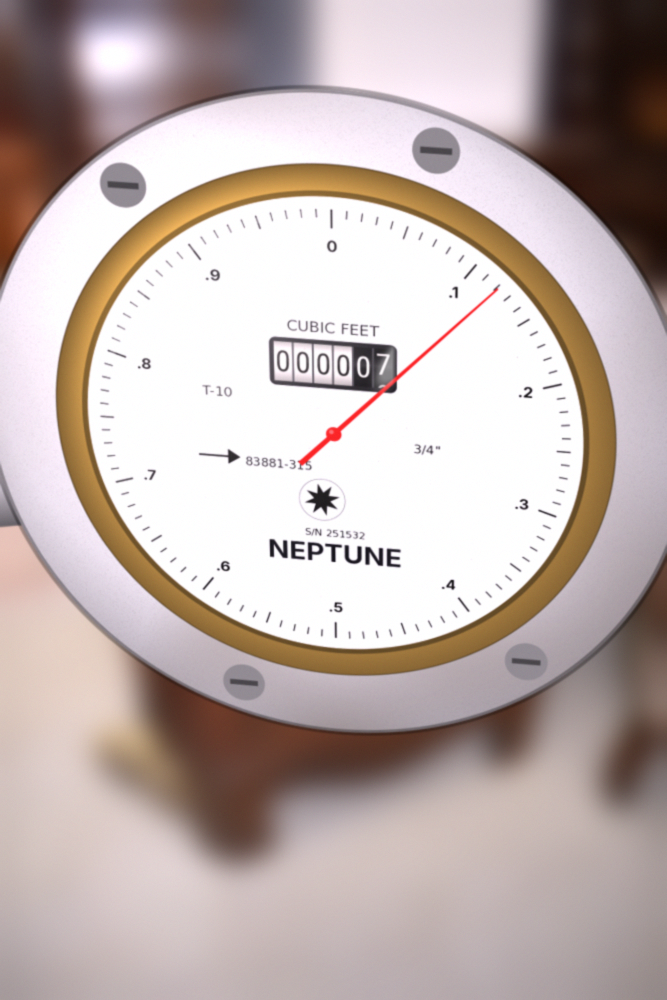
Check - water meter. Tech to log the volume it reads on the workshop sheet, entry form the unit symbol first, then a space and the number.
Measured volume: ft³ 7.12
